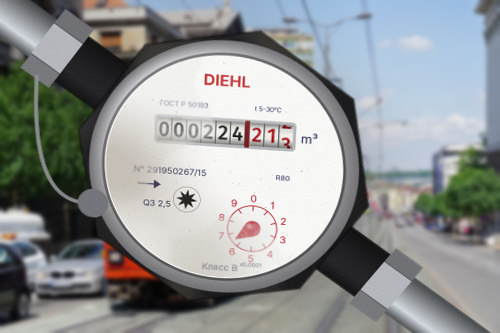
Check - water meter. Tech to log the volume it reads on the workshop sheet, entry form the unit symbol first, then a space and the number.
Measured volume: m³ 224.2126
